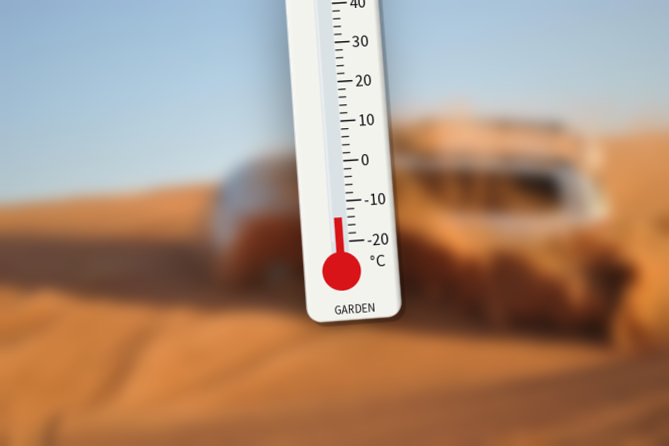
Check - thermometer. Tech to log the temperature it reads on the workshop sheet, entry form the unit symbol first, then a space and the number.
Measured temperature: °C -14
